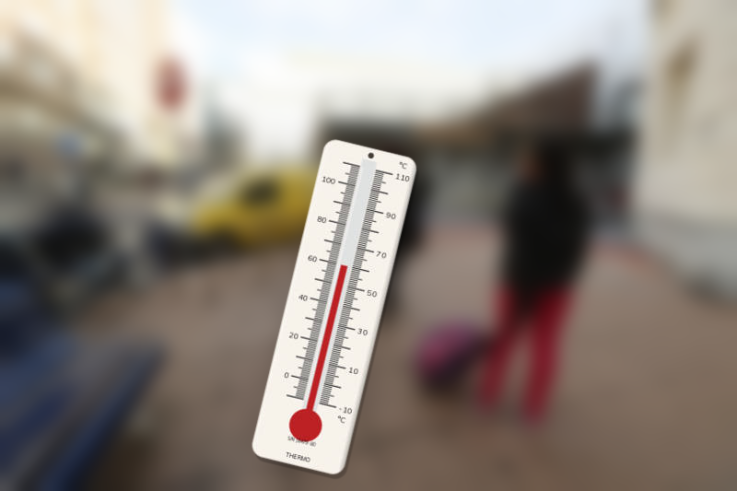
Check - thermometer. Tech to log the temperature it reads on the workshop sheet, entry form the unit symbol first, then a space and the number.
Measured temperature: °C 60
